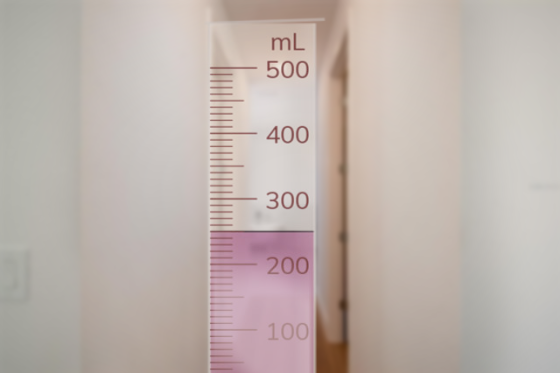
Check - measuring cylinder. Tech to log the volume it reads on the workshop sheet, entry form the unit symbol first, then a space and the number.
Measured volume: mL 250
